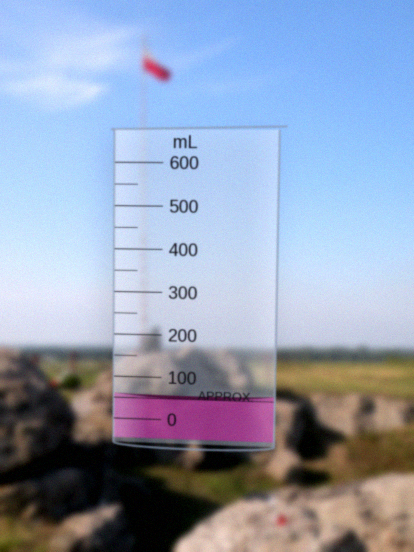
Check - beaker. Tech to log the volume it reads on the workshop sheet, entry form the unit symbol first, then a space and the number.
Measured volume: mL 50
